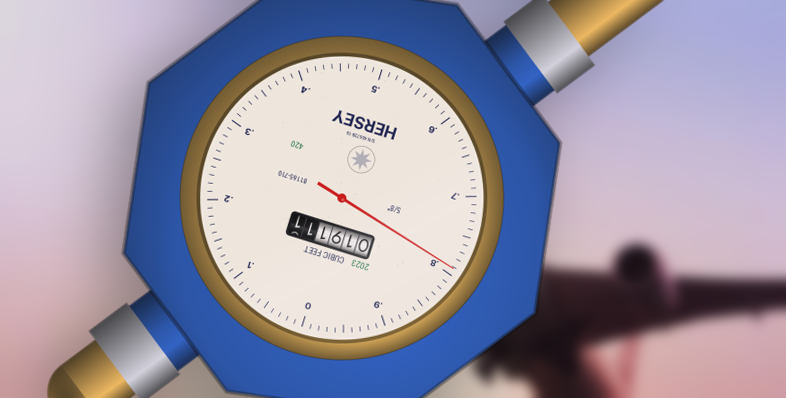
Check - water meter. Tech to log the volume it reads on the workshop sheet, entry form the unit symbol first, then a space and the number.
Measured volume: ft³ 19110.79
